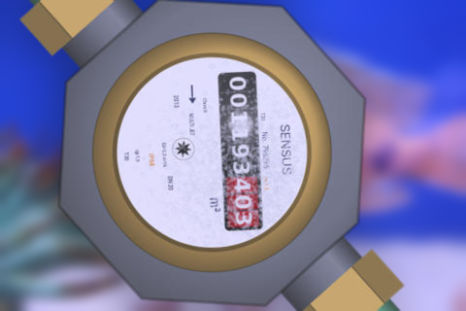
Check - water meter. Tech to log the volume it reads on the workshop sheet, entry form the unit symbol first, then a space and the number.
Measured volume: m³ 1193.403
